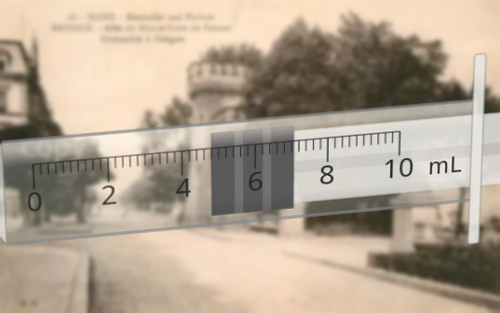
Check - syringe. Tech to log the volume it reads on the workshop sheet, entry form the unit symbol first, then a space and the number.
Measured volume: mL 4.8
